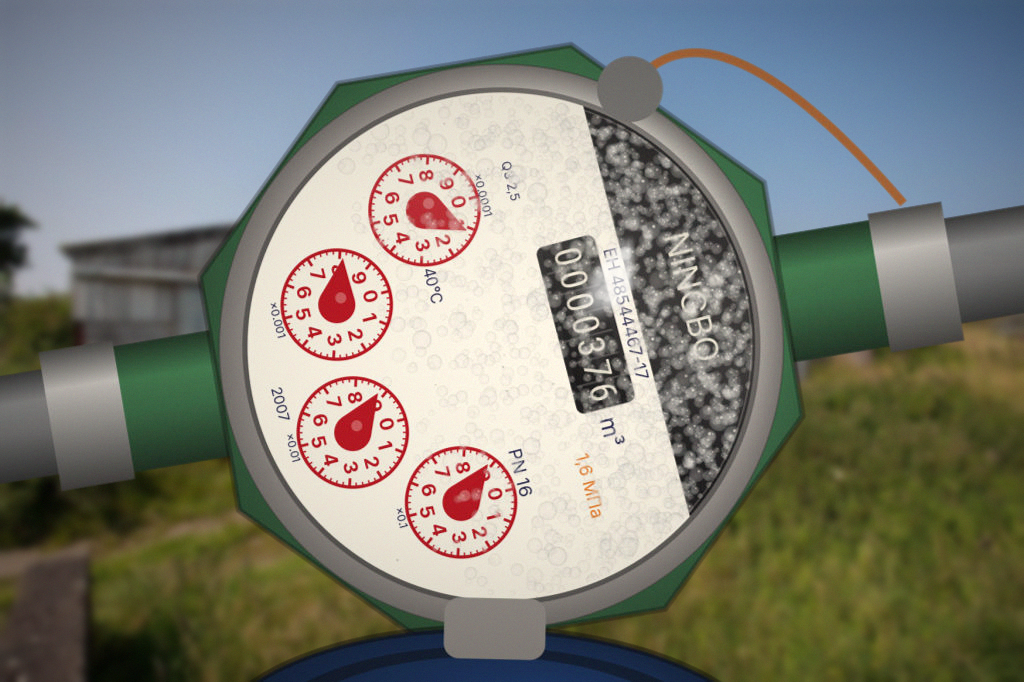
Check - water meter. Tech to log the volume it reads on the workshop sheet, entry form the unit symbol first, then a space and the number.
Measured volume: m³ 376.8881
